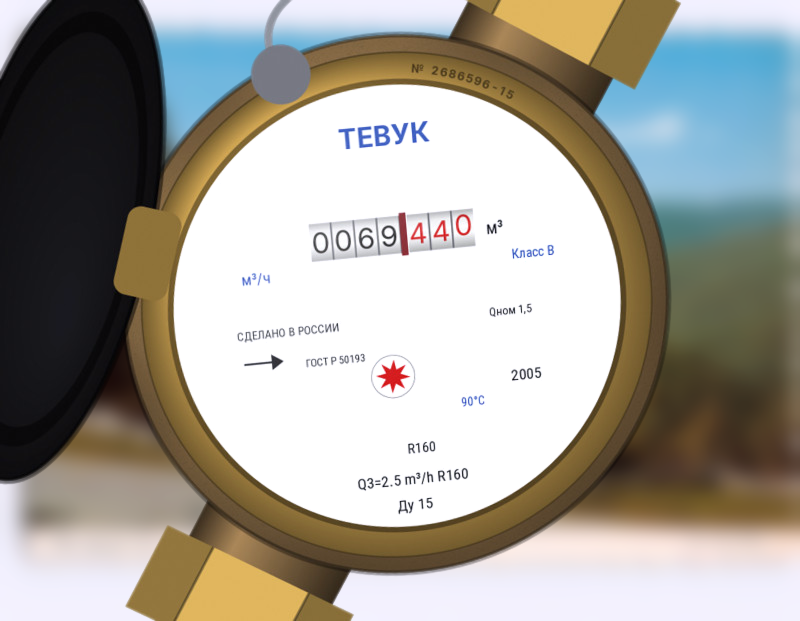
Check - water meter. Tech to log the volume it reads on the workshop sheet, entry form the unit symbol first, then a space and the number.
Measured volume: m³ 69.440
